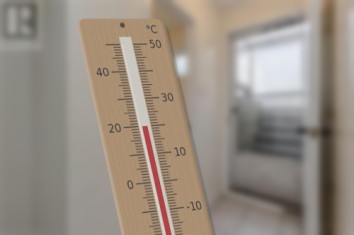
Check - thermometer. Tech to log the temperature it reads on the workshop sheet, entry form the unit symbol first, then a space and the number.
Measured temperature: °C 20
